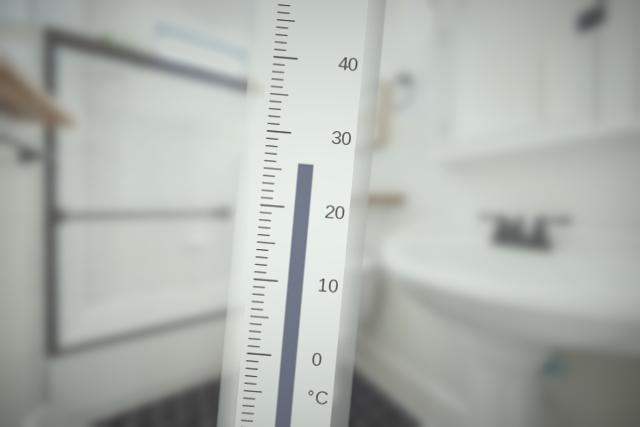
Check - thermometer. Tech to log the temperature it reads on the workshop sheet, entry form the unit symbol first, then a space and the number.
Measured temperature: °C 26
